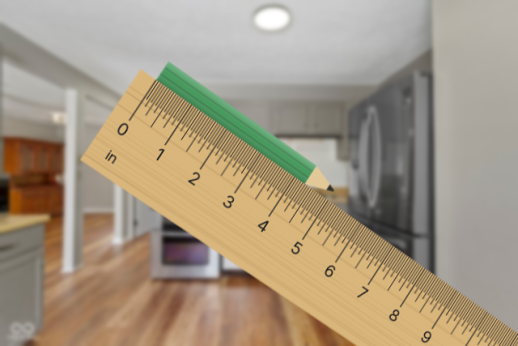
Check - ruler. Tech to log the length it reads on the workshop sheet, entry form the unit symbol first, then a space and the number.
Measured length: in 5
